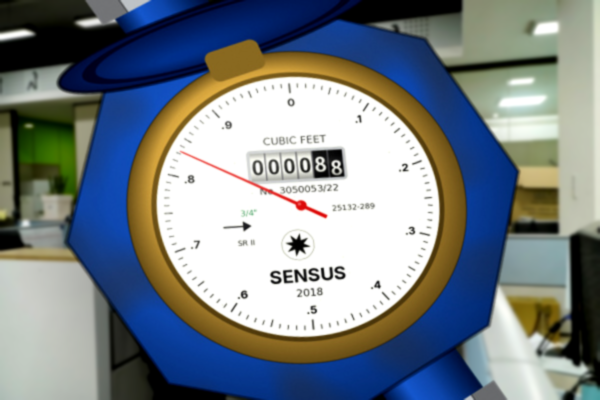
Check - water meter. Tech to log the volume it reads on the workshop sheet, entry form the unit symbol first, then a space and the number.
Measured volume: ft³ 87.83
